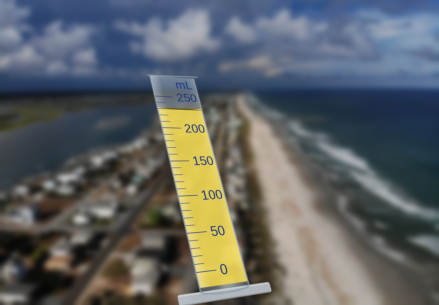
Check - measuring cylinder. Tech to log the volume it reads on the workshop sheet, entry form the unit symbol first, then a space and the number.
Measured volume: mL 230
